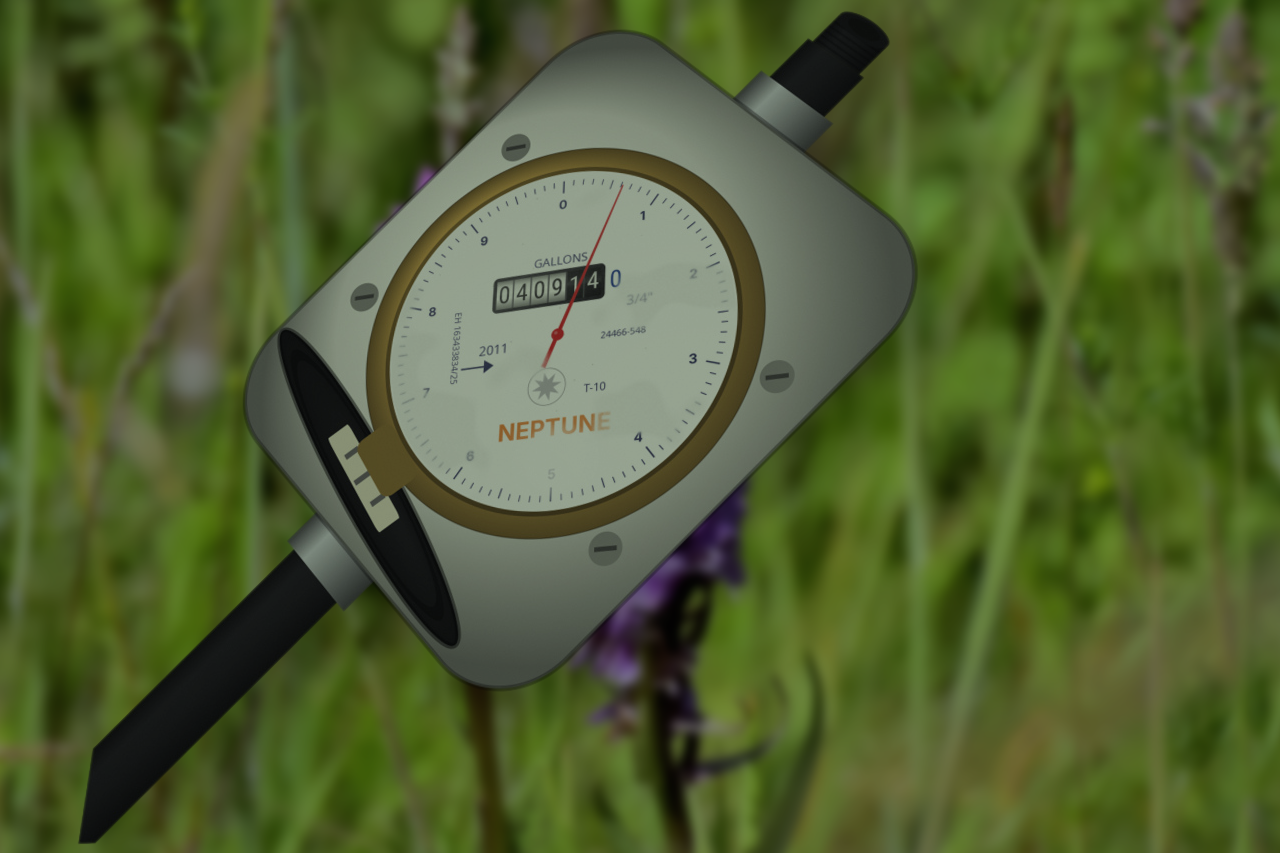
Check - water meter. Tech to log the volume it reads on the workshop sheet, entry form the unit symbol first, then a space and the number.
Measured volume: gal 409140.6
